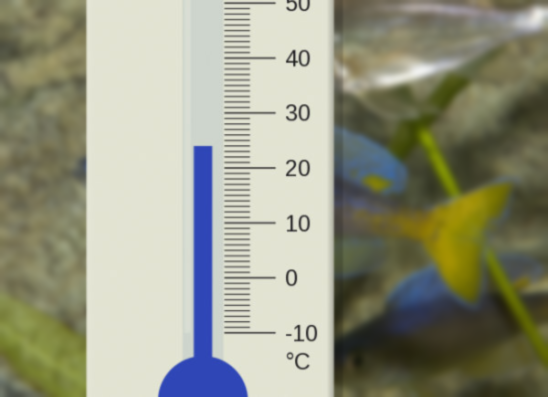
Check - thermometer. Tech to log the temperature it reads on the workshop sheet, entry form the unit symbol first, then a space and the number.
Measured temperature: °C 24
